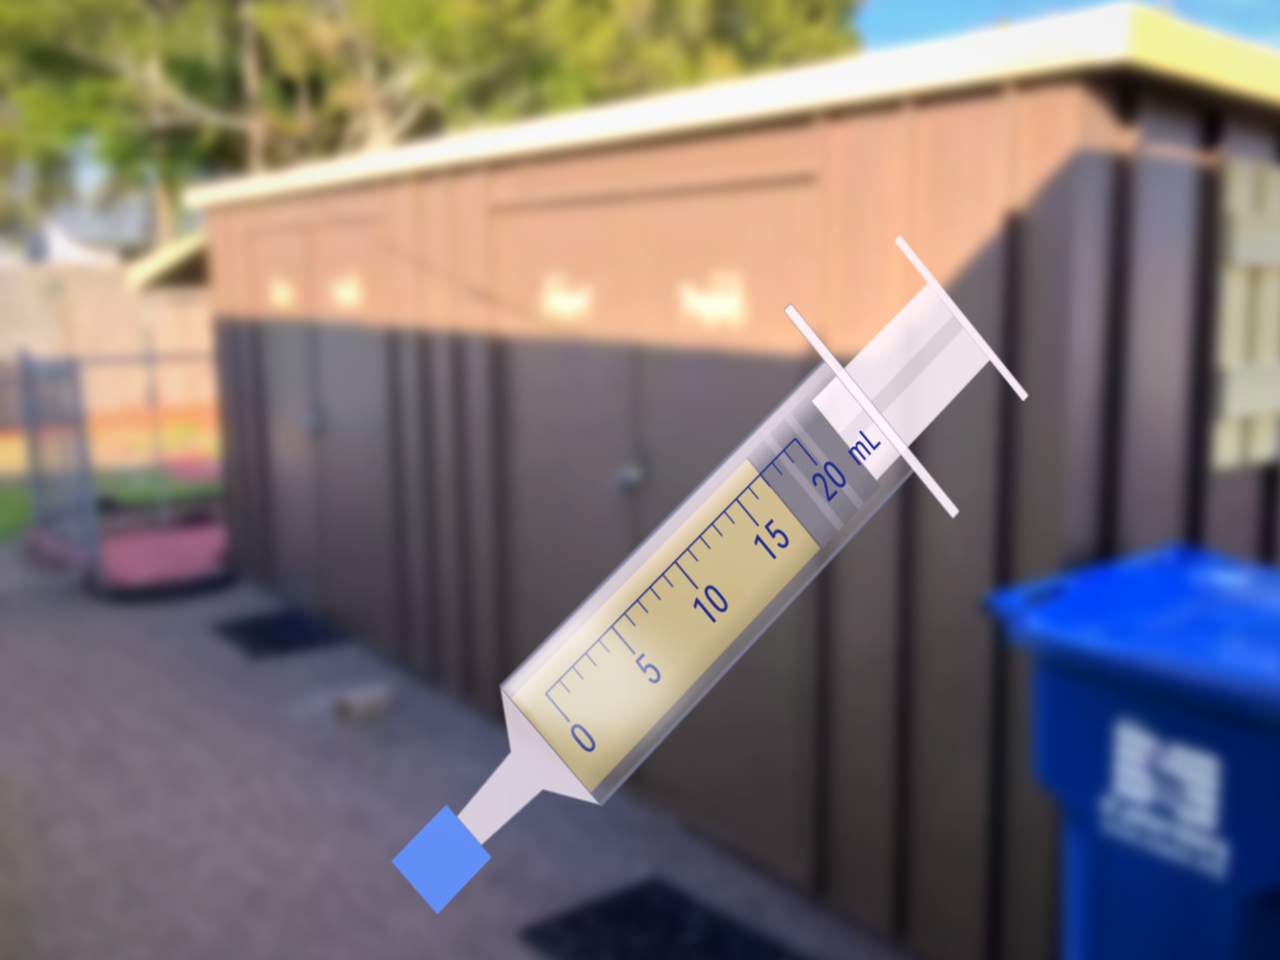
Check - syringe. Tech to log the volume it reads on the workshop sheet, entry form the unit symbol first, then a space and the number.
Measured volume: mL 17
